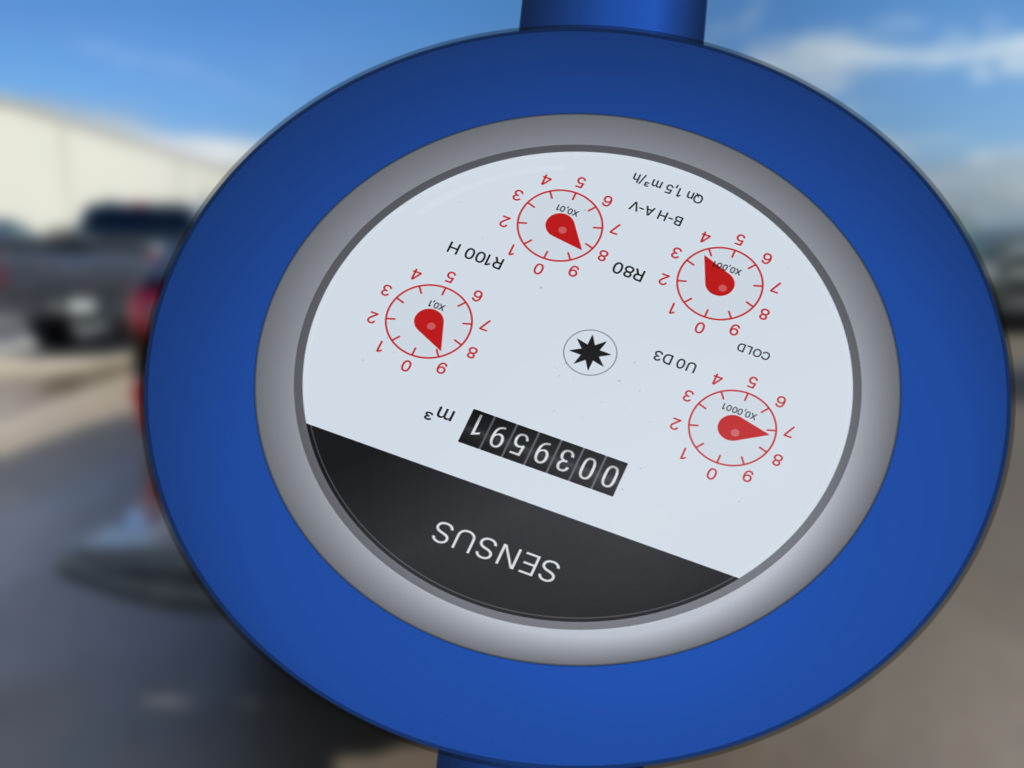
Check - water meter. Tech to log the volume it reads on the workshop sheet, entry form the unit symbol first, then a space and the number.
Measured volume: m³ 39590.8837
